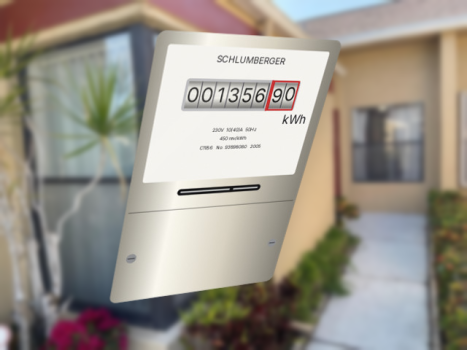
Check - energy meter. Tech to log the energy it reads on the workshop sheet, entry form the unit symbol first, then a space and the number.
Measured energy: kWh 1356.90
